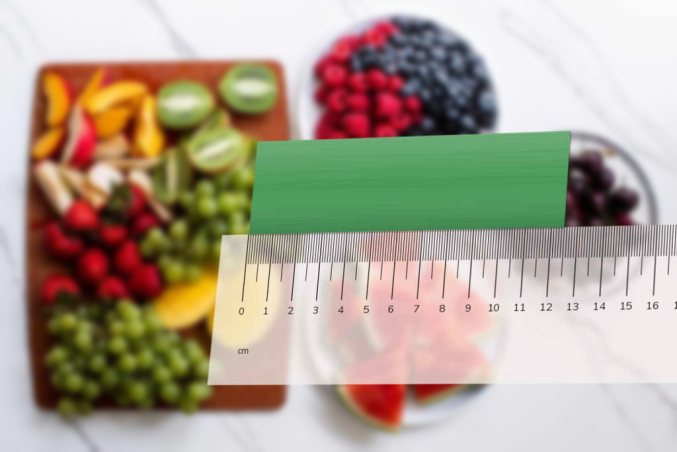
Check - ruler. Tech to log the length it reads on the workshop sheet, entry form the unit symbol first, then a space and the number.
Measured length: cm 12.5
